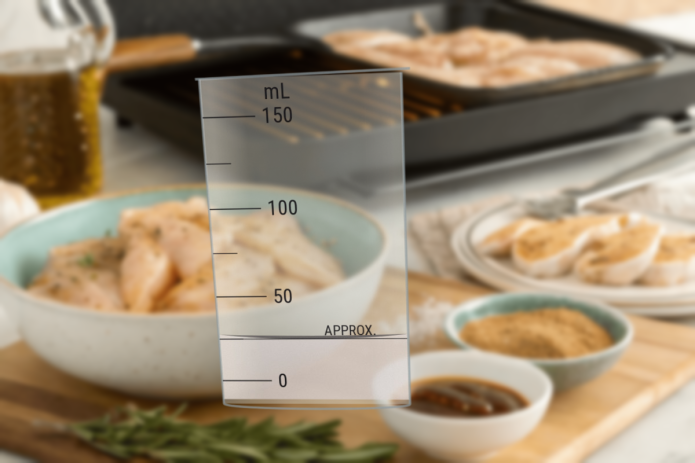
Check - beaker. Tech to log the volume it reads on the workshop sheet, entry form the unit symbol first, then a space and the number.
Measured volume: mL 25
